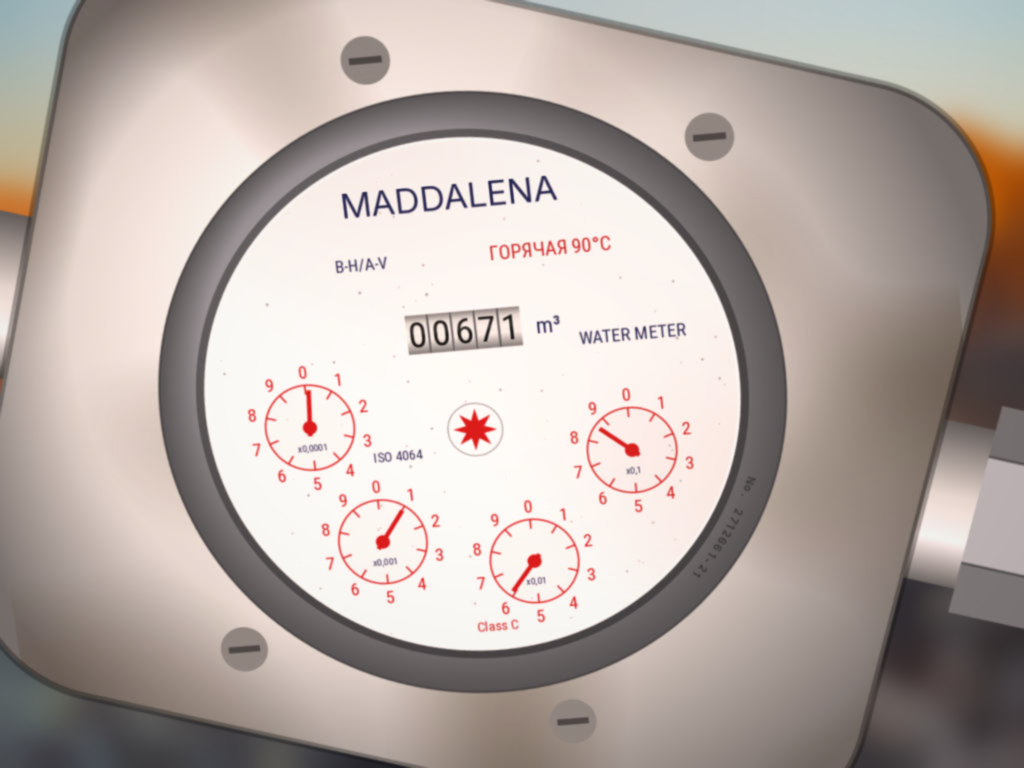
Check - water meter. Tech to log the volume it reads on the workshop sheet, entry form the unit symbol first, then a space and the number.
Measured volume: m³ 671.8610
